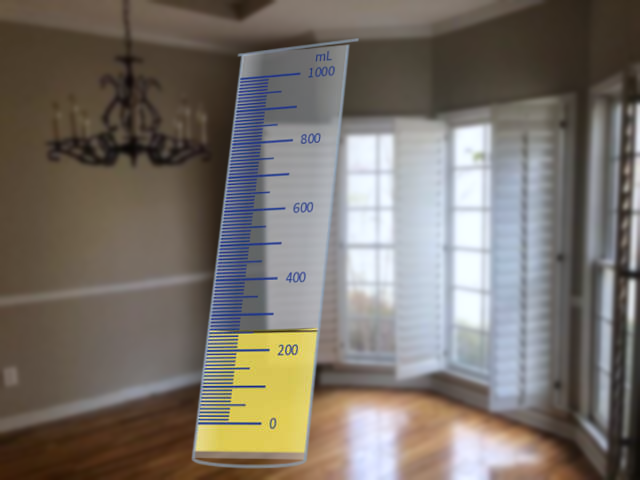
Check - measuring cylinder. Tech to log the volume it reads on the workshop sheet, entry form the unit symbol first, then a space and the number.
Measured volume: mL 250
